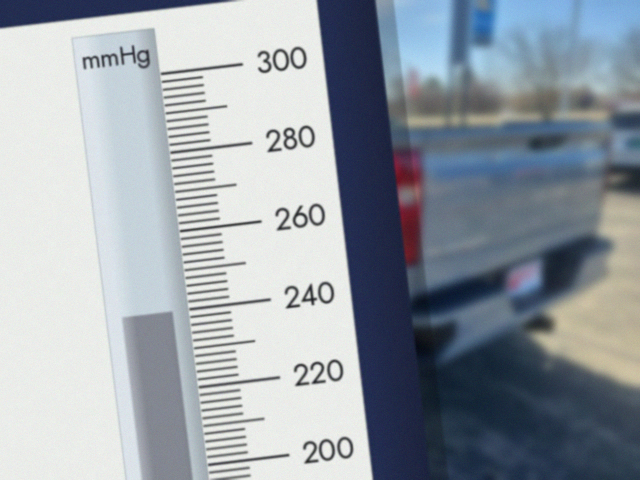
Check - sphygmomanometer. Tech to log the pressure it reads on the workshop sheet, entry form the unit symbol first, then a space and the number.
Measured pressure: mmHg 240
